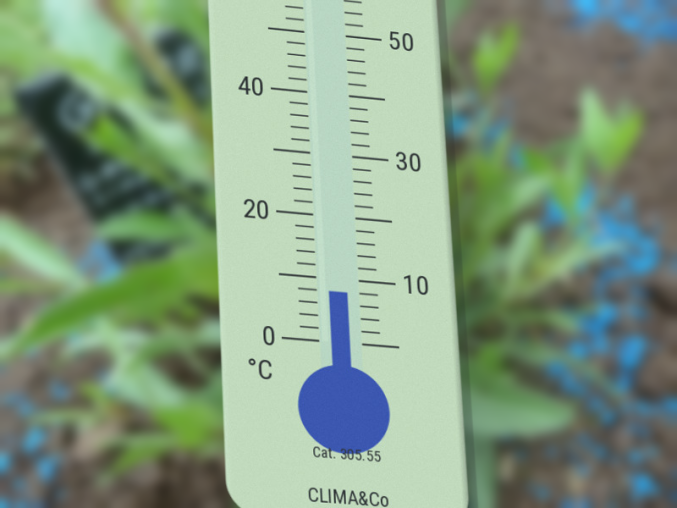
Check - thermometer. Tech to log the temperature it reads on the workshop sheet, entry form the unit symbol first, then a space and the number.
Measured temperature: °C 8
